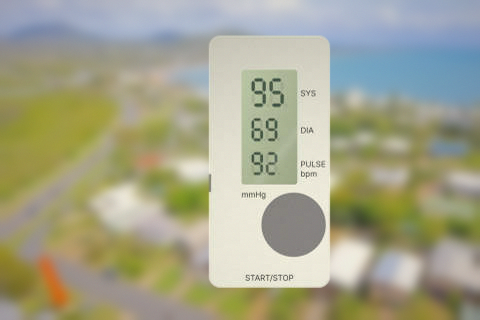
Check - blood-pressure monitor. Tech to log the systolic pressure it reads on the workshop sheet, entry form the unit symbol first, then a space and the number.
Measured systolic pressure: mmHg 95
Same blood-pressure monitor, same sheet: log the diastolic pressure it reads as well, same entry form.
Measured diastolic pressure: mmHg 69
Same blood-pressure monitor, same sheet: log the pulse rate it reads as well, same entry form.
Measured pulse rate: bpm 92
